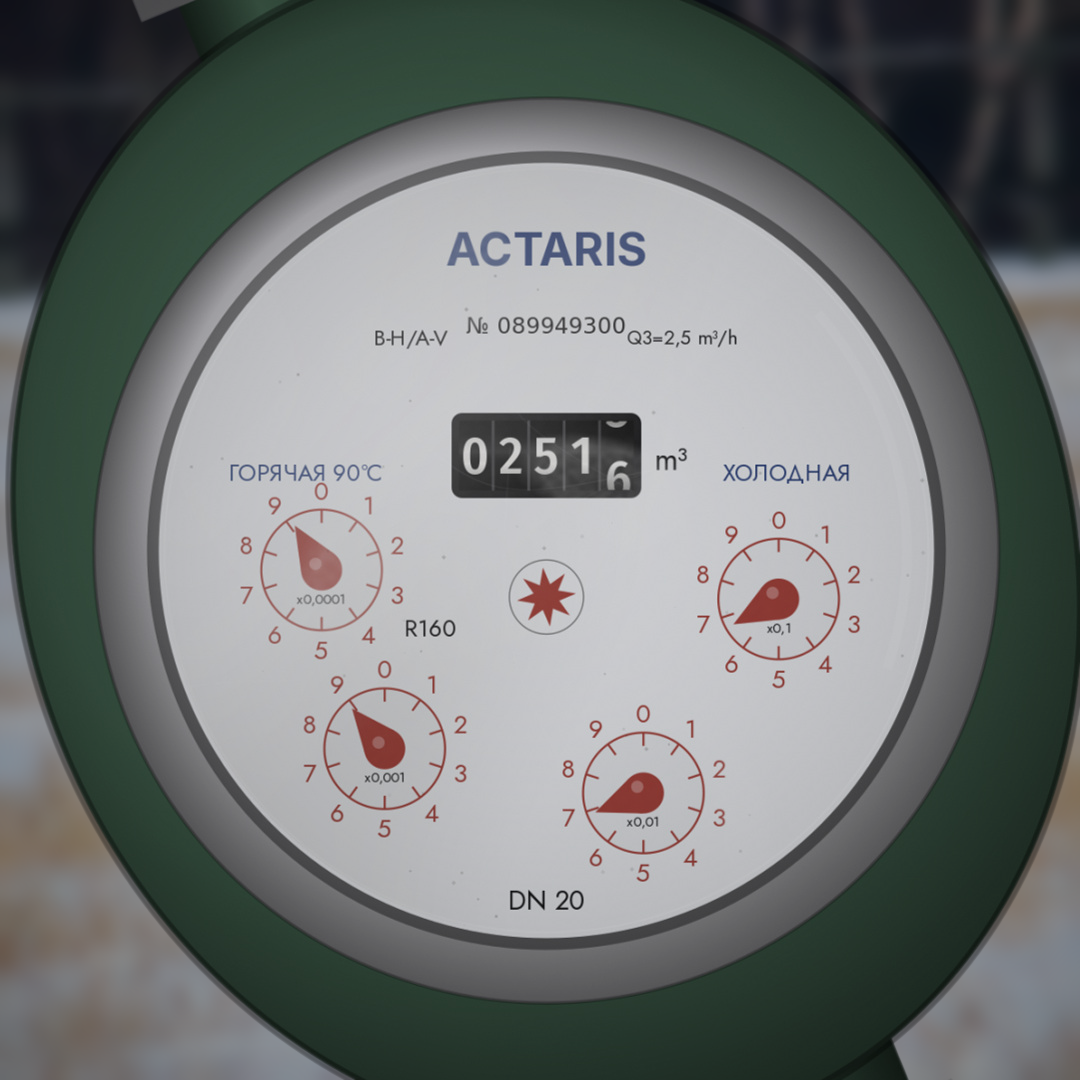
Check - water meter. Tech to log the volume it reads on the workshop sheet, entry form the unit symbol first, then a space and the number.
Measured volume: m³ 2515.6689
